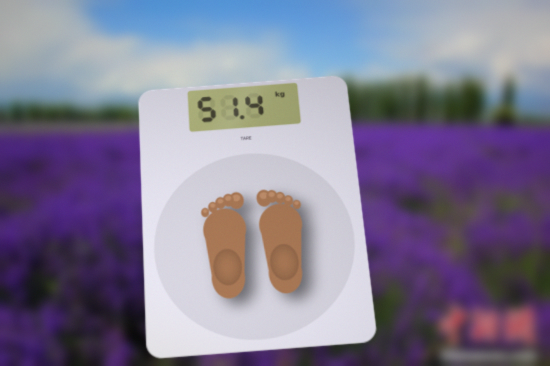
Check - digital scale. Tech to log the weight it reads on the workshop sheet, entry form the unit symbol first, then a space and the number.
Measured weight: kg 51.4
